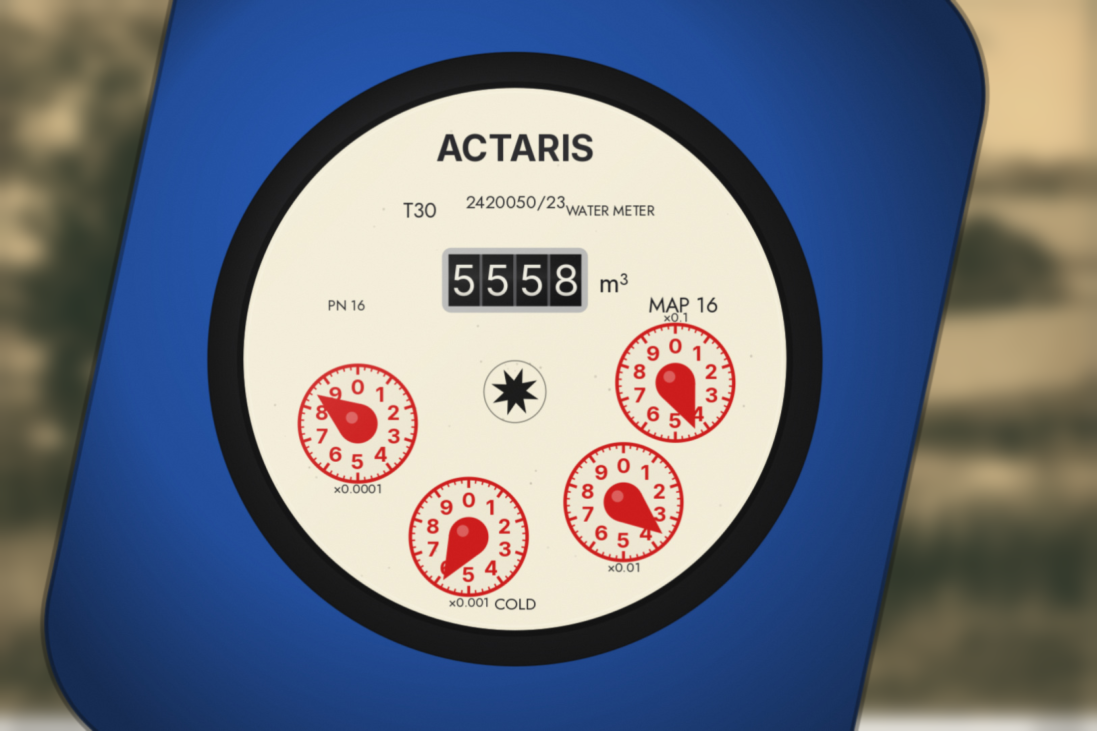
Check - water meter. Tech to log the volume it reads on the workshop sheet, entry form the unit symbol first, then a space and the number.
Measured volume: m³ 5558.4358
